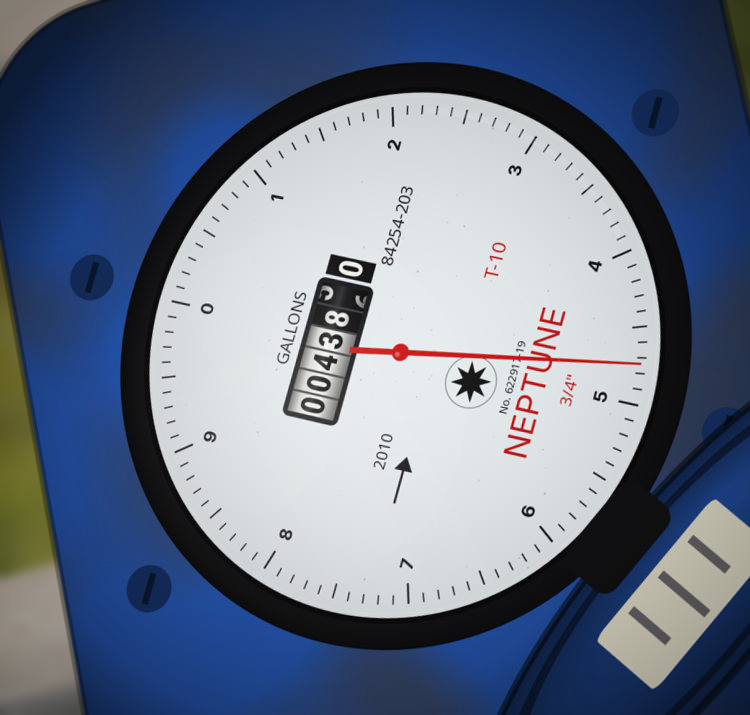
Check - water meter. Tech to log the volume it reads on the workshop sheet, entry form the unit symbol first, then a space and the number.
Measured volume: gal 43854.7
